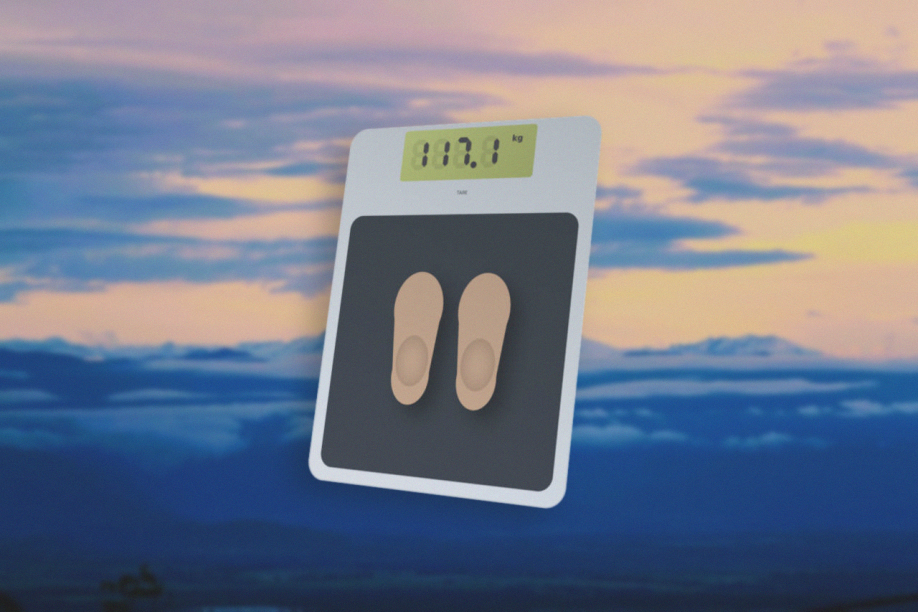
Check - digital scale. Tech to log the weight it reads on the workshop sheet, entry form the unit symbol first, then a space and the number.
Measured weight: kg 117.1
